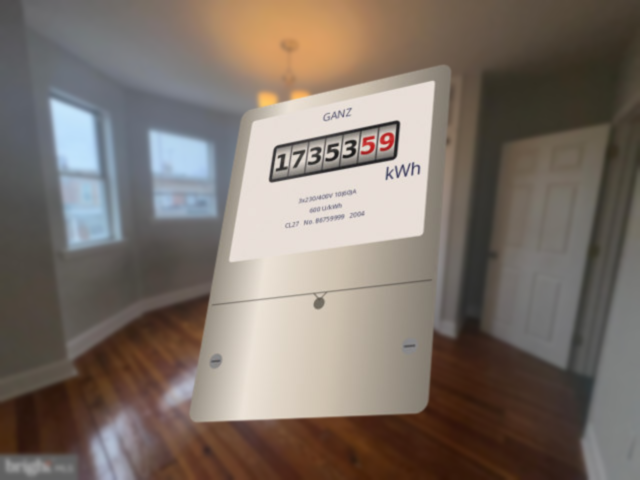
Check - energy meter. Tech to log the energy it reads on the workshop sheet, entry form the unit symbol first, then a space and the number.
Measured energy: kWh 17353.59
